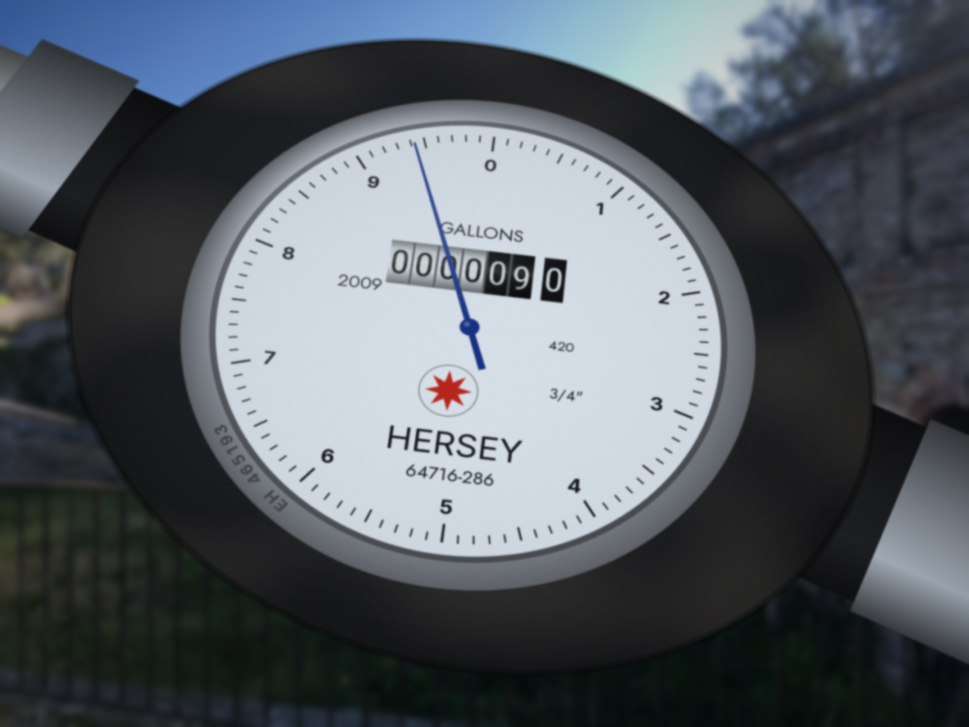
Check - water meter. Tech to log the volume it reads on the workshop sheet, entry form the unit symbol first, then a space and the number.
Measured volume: gal 89.4
